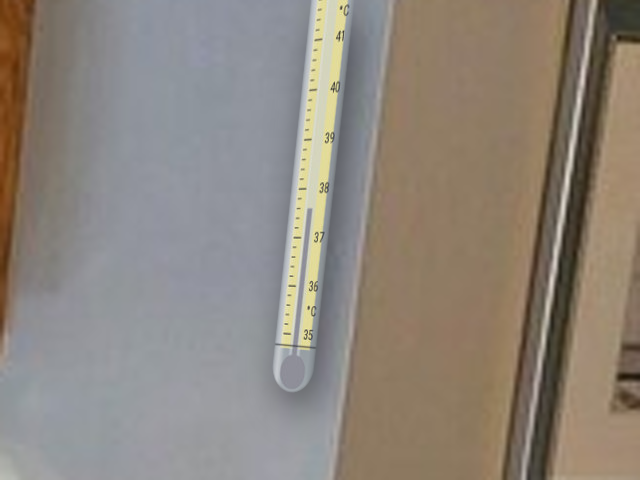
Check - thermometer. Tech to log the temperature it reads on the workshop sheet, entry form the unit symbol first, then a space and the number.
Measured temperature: °C 37.6
